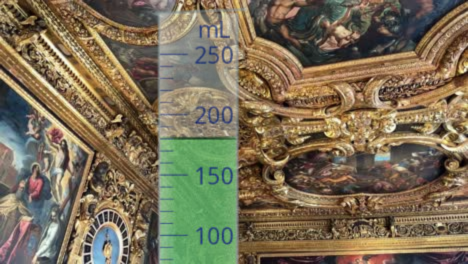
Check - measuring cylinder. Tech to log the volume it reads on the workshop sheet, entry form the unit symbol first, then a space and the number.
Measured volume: mL 180
